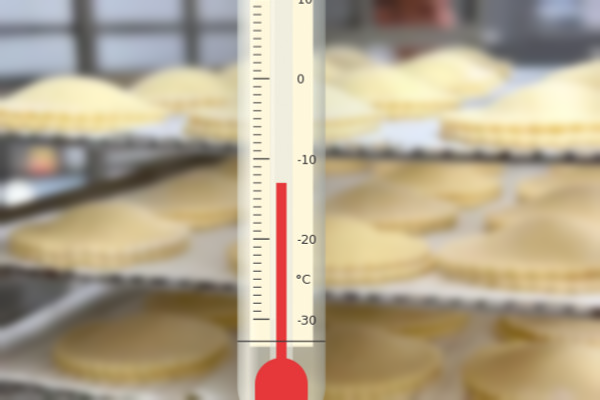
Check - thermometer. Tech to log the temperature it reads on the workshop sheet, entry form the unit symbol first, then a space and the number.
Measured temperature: °C -13
